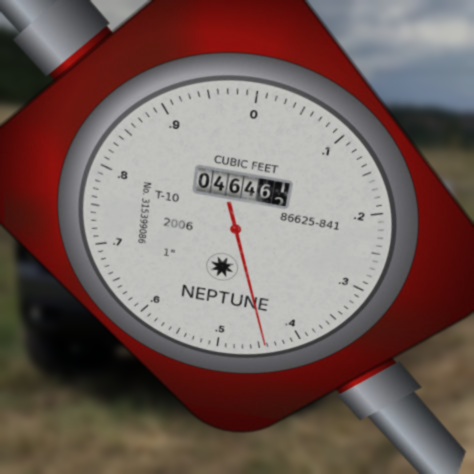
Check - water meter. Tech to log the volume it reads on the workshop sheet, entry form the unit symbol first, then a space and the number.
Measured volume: ft³ 46461.44
